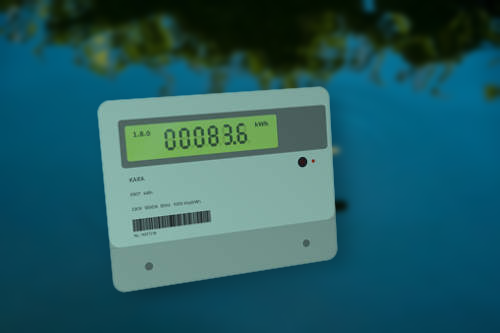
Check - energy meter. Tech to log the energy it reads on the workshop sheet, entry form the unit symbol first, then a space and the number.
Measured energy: kWh 83.6
